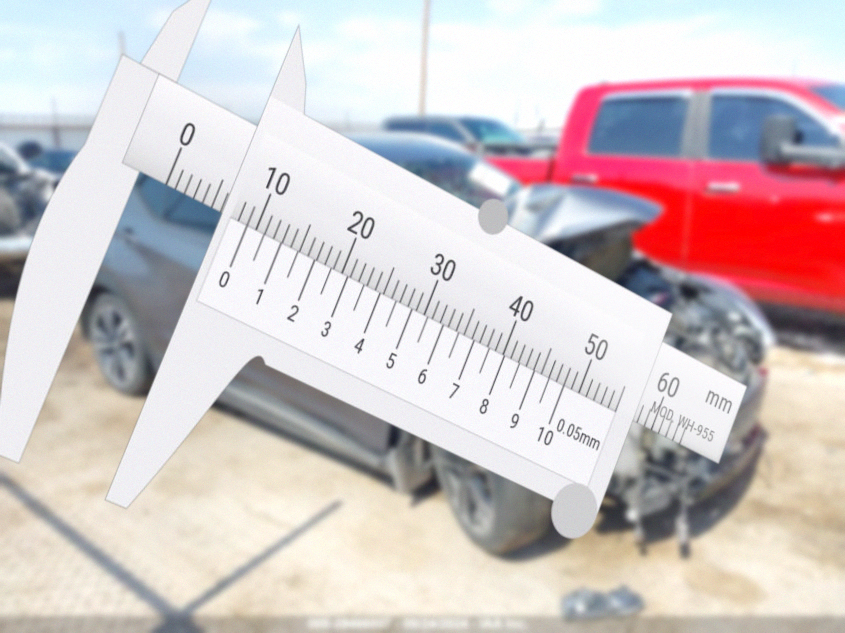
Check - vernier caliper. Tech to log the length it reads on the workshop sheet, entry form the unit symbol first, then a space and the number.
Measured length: mm 9.0
